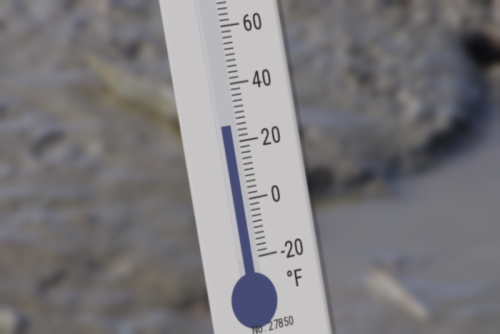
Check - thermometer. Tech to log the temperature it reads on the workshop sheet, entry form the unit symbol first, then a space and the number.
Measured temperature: °F 26
